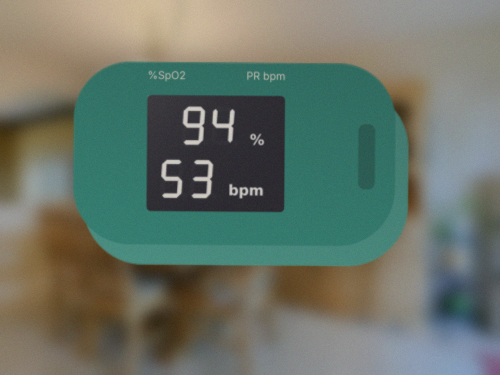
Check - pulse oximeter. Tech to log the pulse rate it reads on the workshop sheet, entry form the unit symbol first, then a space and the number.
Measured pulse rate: bpm 53
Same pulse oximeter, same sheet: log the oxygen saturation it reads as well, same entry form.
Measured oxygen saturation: % 94
